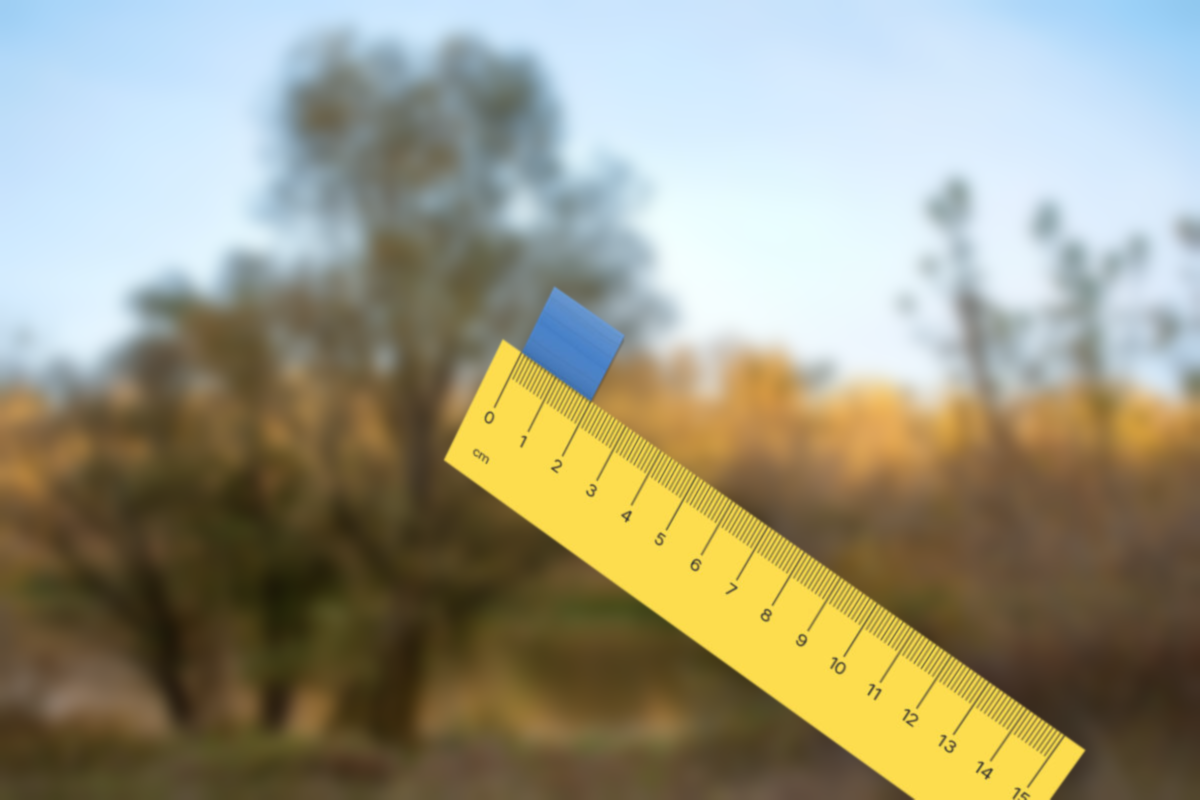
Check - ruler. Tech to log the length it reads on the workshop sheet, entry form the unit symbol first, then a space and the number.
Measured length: cm 2
